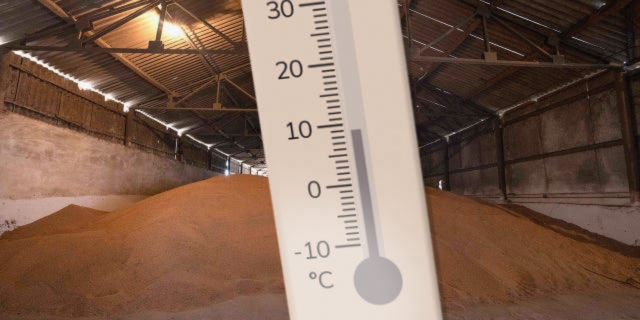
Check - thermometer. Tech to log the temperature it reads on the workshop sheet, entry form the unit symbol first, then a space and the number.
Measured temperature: °C 9
